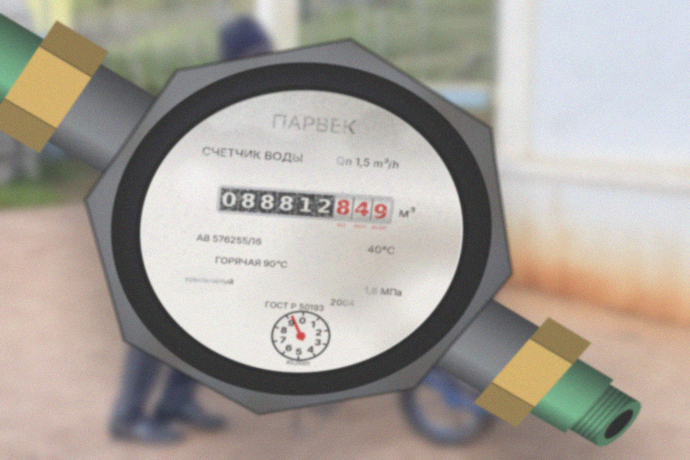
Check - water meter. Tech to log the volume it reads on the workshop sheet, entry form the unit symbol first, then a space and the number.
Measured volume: m³ 88812.8489
